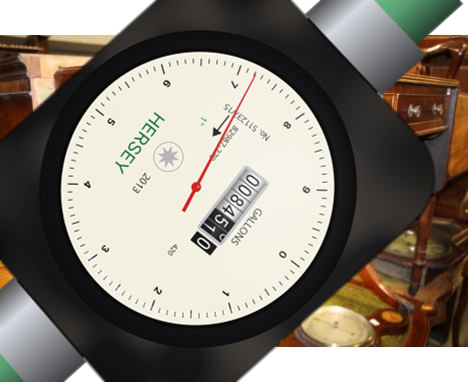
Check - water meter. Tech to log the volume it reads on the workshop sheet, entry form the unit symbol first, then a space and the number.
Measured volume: gal 84507.2
